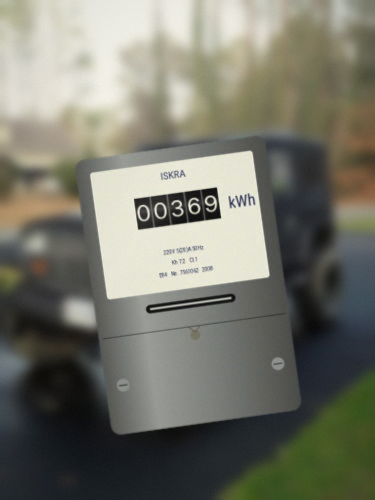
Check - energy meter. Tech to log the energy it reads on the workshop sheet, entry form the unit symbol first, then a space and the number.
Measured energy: kWh 369
